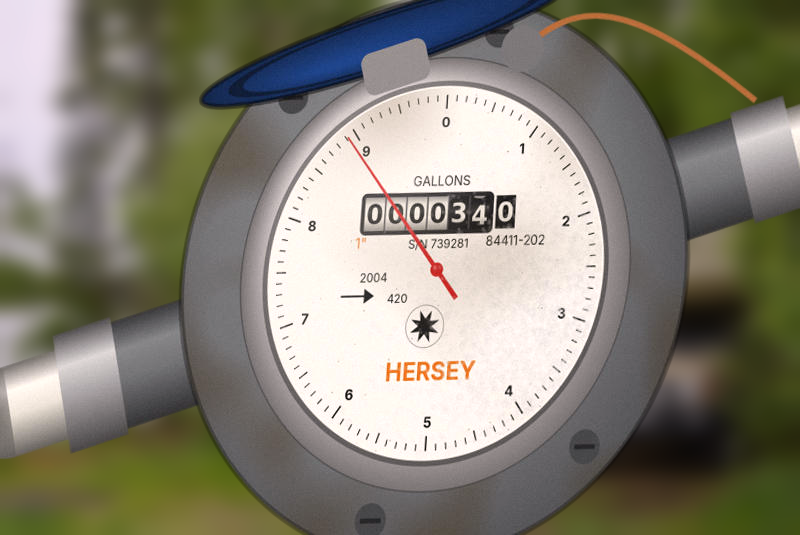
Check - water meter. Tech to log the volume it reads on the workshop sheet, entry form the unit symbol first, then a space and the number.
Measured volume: gal 338.9
